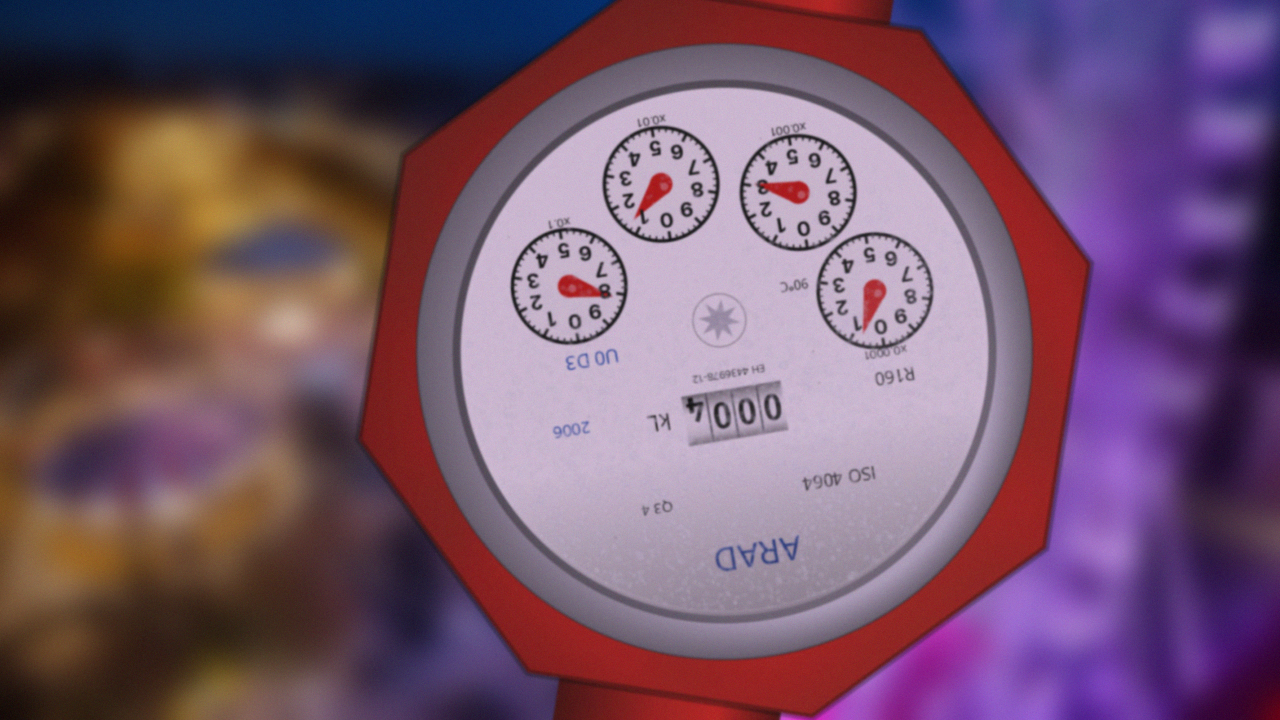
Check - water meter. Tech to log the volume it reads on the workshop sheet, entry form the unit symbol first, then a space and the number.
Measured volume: kL 3.8130
